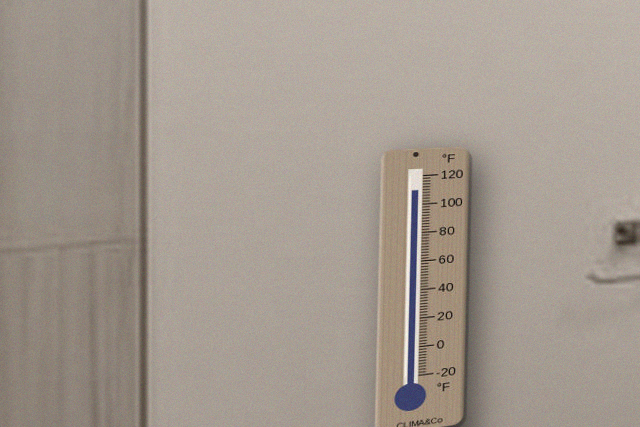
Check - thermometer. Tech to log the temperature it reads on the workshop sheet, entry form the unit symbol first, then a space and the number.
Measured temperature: °F 110
